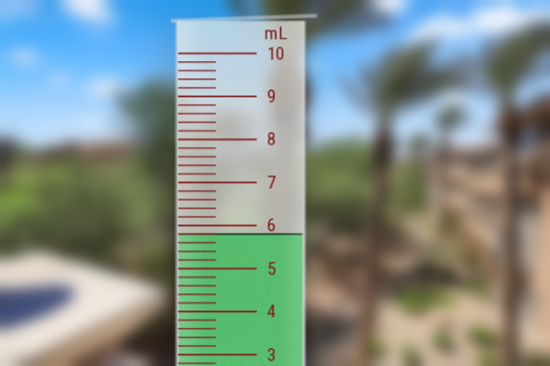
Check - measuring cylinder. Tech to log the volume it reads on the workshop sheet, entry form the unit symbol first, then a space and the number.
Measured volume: mL 5.8
